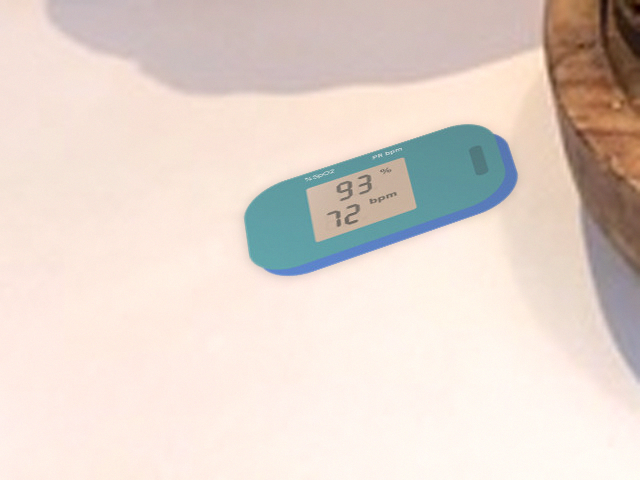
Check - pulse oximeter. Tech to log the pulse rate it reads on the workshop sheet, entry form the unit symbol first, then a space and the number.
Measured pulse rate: bpm 72
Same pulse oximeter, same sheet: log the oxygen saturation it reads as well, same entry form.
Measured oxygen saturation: % 93
